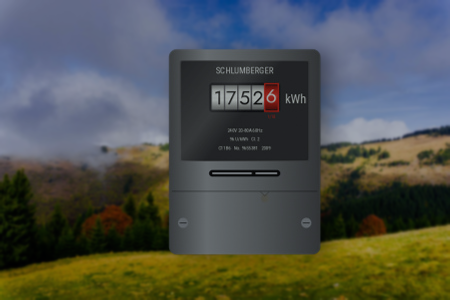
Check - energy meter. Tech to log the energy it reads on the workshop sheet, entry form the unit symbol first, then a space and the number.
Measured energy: kWh 1752.6
